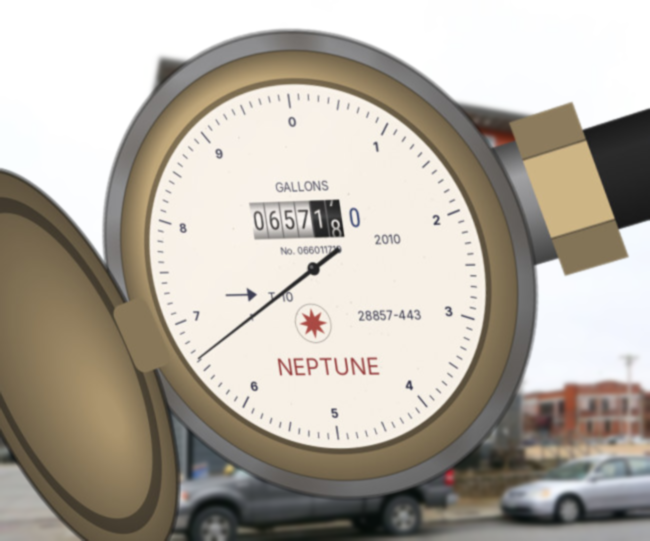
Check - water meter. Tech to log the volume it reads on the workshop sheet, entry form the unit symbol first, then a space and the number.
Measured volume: gal 657176.6
